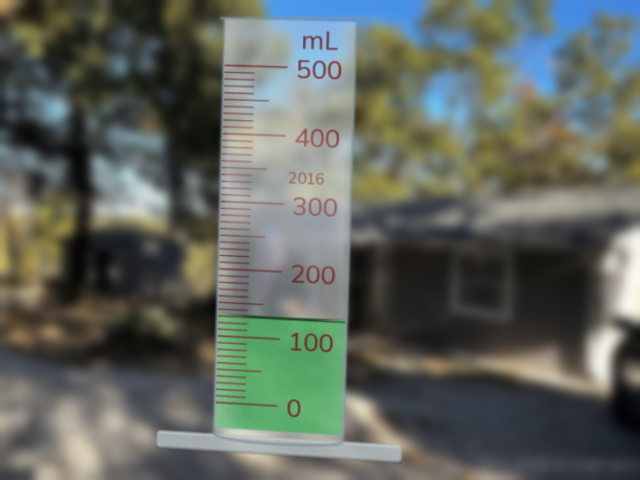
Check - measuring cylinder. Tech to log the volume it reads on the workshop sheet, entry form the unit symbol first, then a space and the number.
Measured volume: mL 130
